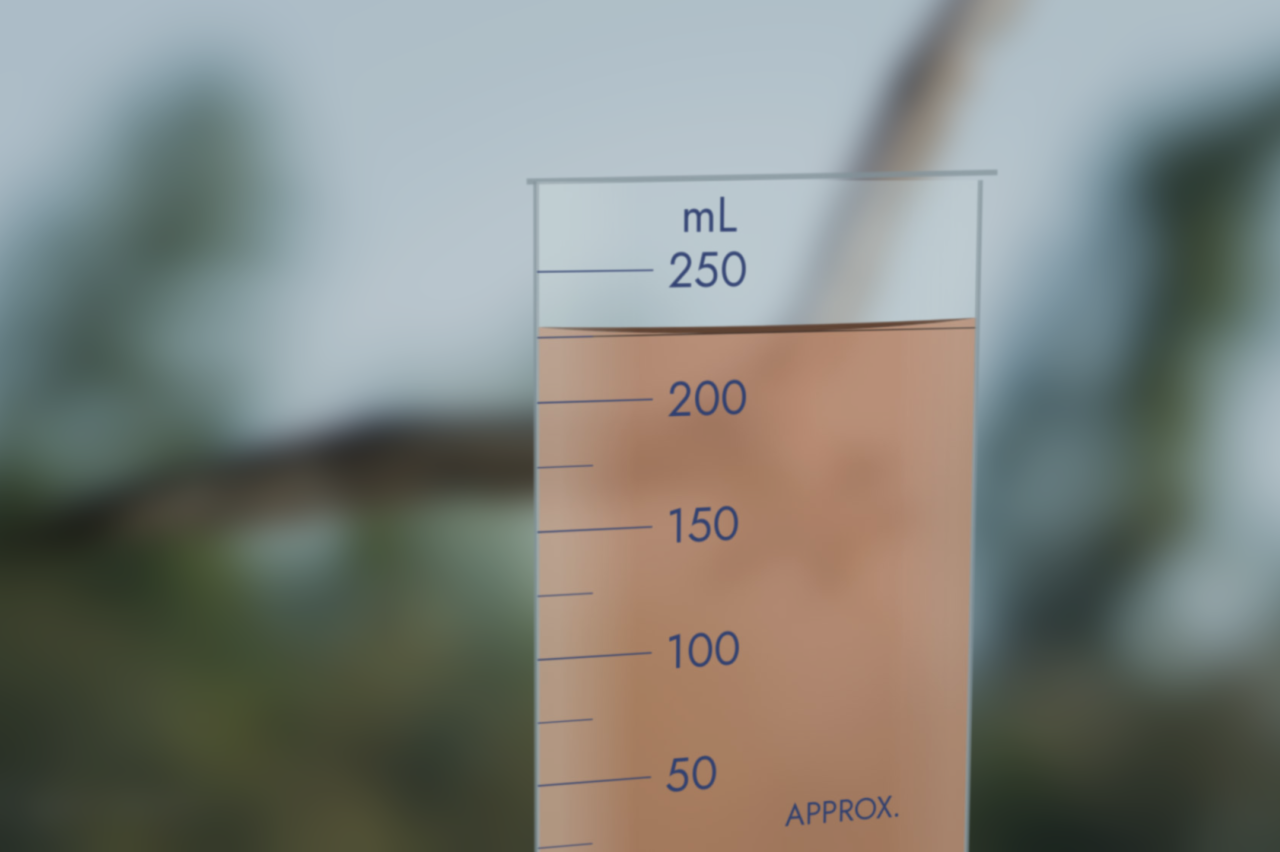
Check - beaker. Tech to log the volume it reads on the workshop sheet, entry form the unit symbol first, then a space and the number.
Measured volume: mL 225
